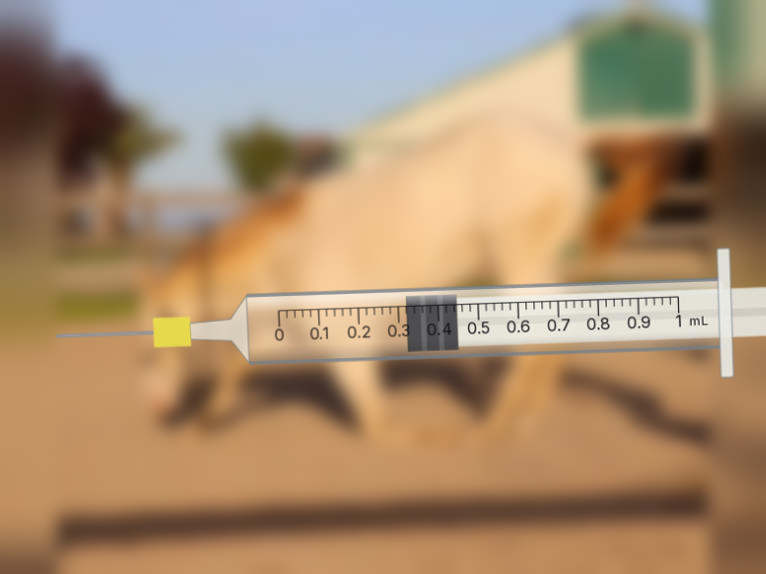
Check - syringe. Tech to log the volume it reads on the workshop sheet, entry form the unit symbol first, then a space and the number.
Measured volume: mL 0.32
